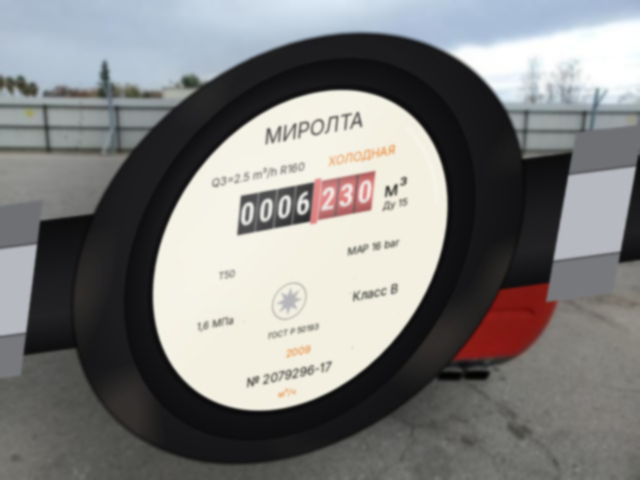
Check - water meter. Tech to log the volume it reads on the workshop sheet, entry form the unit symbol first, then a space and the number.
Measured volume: m³ 6.230
